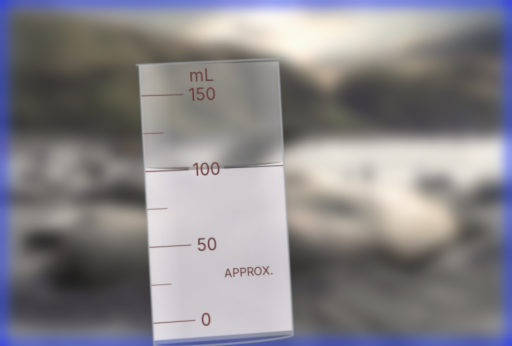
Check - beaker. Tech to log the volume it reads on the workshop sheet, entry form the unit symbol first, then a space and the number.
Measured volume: mL 100
